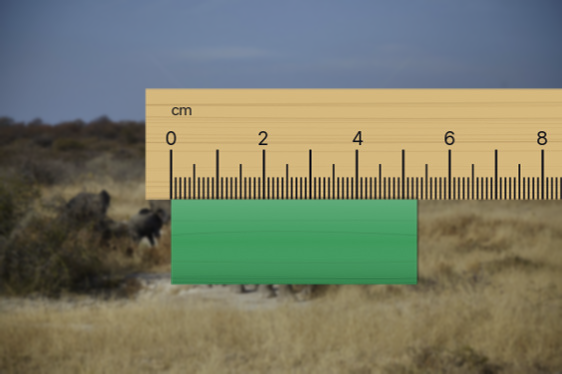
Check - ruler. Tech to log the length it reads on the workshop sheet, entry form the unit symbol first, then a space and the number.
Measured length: cm 5.3
